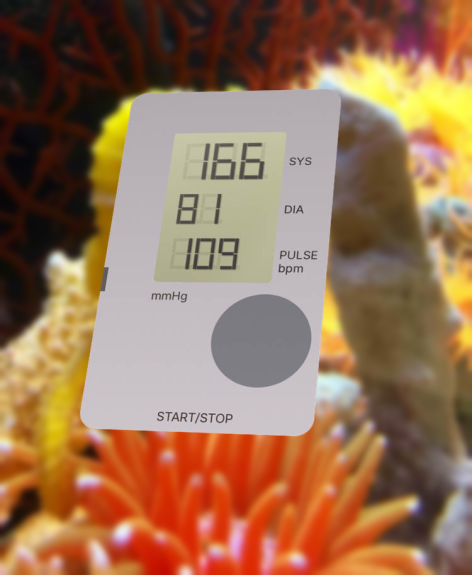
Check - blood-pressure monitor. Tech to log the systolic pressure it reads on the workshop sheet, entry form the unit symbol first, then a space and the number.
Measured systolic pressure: mmHg 166
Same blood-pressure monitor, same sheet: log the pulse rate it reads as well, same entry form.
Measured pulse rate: bpm 109
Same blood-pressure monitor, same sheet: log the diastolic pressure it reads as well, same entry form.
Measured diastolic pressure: mmHg 81
